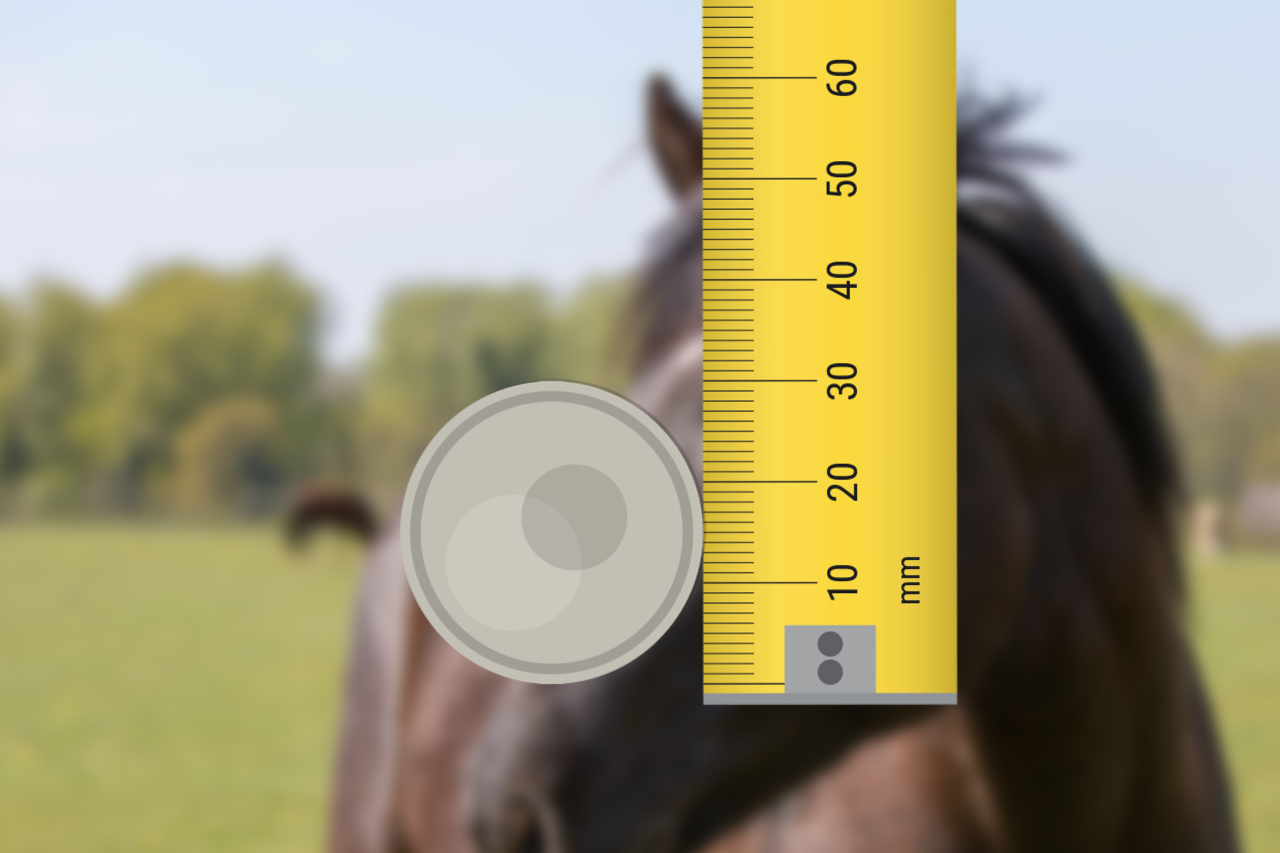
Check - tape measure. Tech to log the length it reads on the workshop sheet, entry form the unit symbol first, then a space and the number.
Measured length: mm 30
